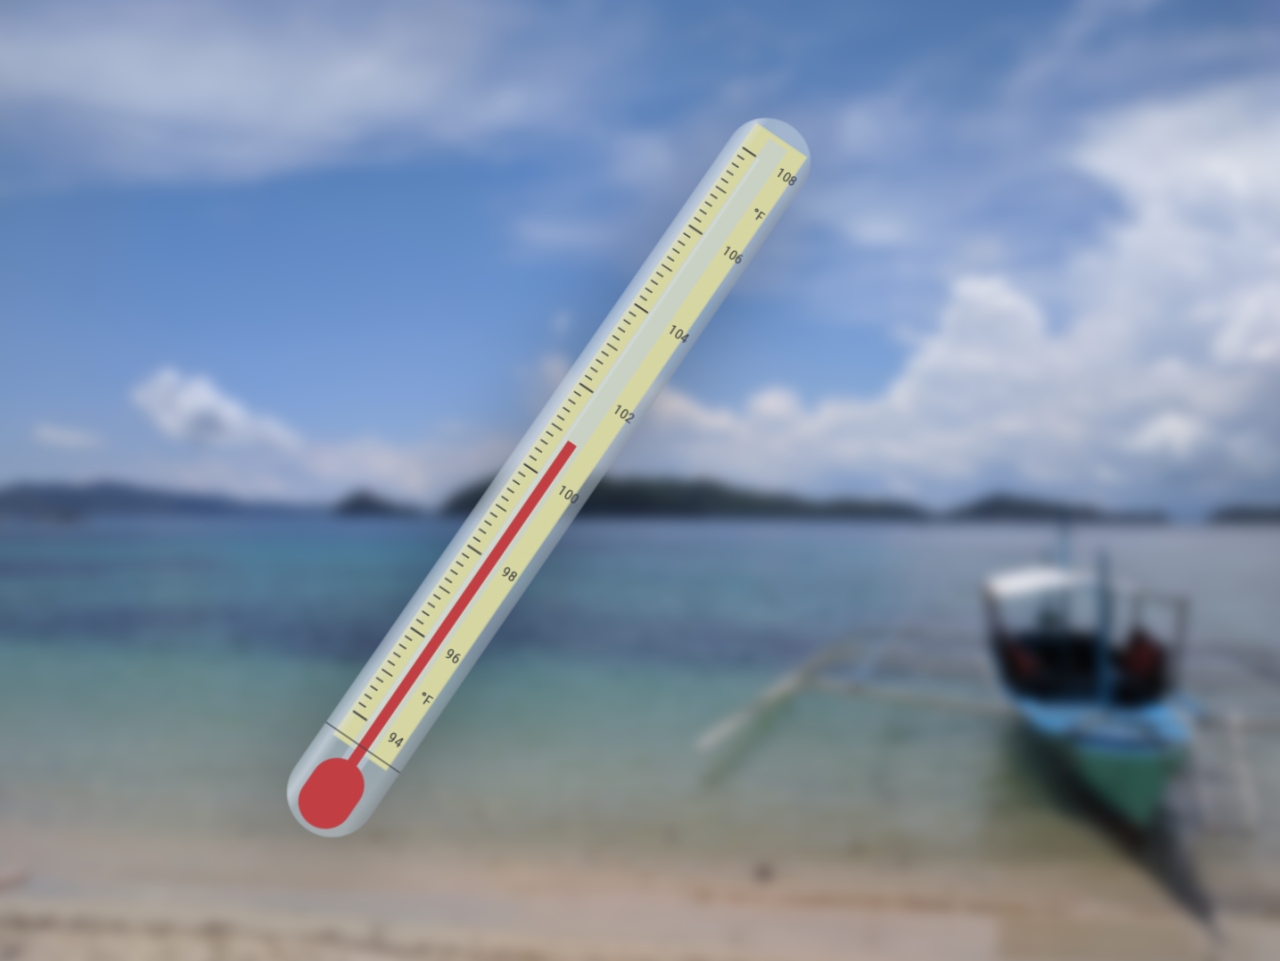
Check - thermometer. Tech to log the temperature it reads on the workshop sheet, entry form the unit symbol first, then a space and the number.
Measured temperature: °F 100.9
